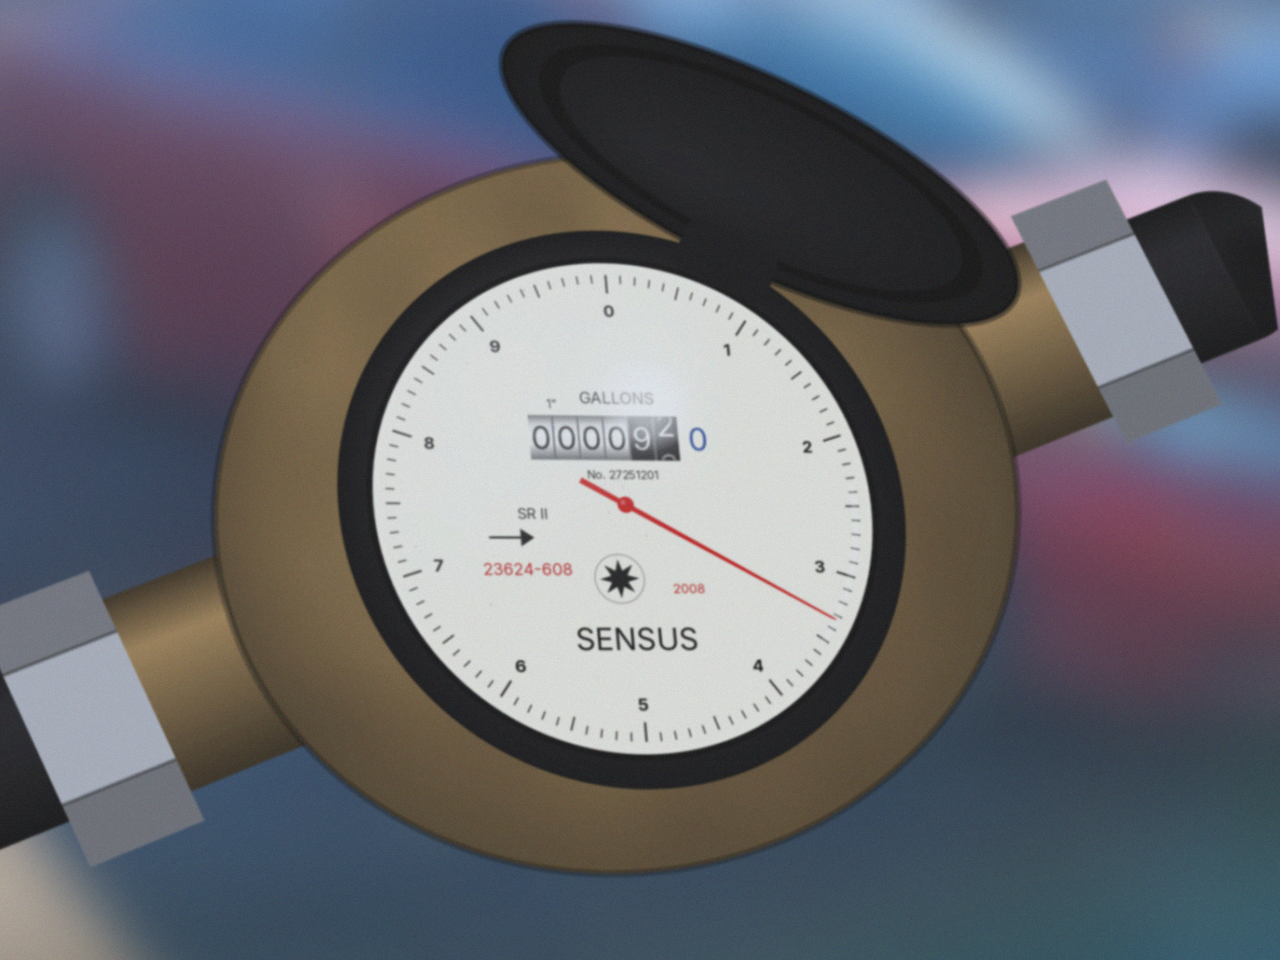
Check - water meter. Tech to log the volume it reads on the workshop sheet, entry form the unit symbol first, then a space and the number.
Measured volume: gal 923.3
